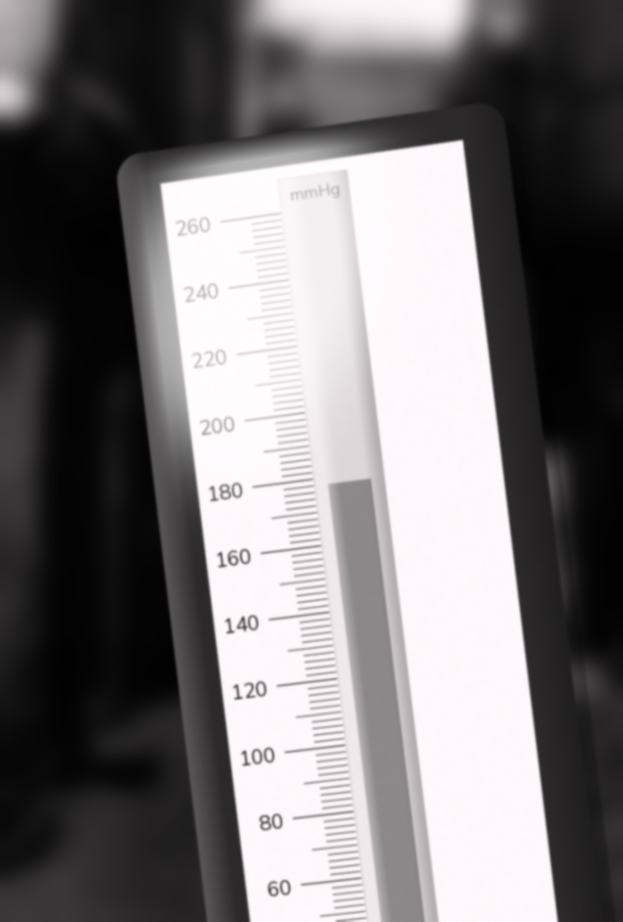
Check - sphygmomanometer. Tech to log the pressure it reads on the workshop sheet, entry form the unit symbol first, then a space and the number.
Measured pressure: mmHg 178
